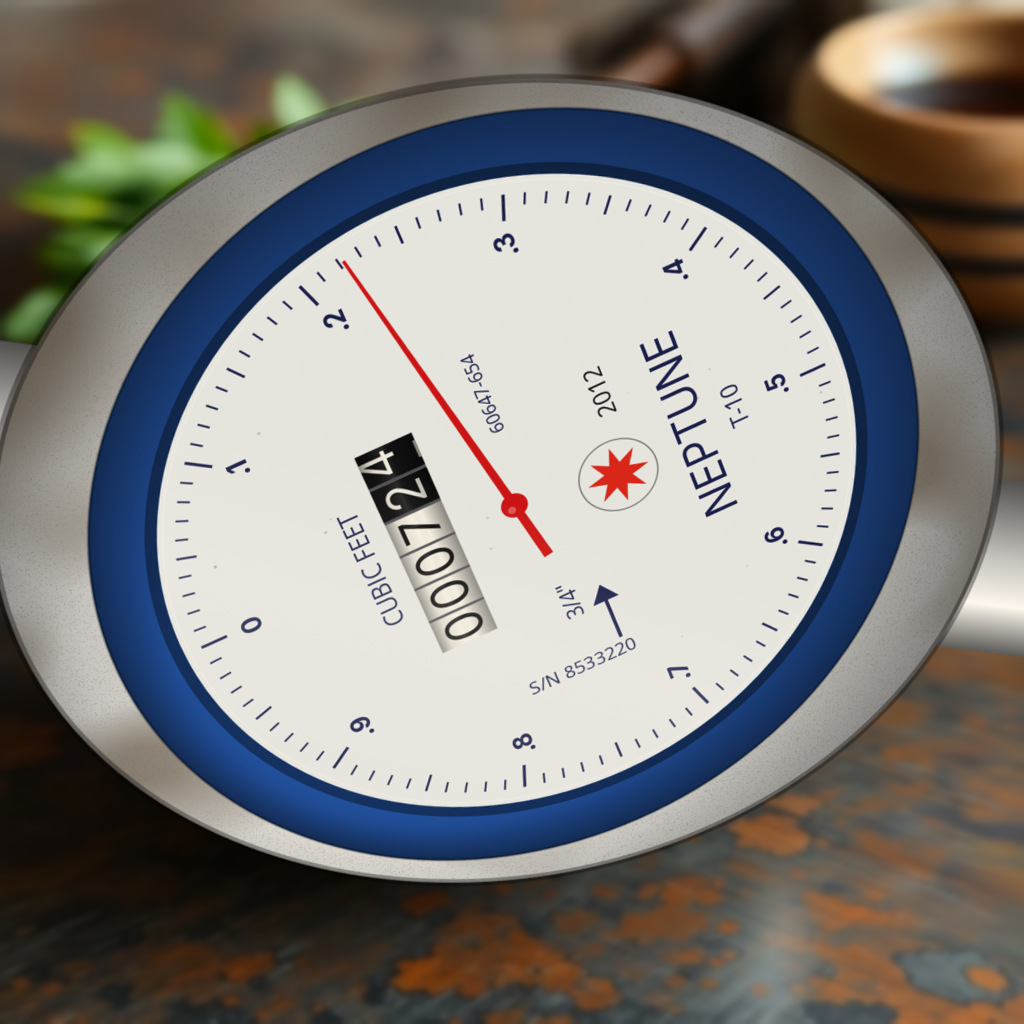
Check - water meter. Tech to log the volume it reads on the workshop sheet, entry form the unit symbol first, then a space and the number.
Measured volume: ft³ 724.22
